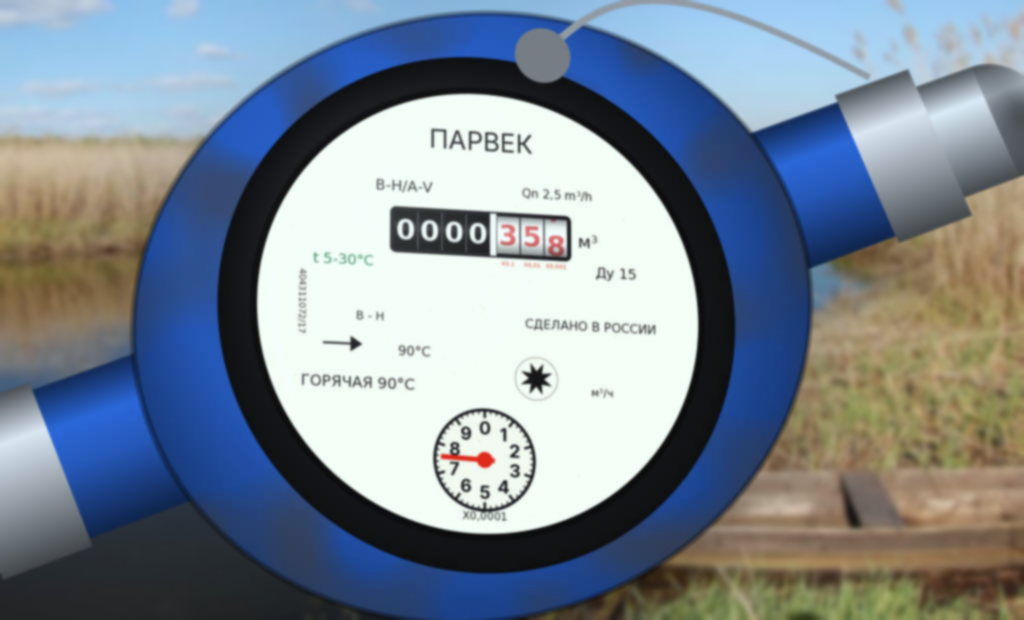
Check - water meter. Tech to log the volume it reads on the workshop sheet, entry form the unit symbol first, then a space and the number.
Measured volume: m³ 0.3577
